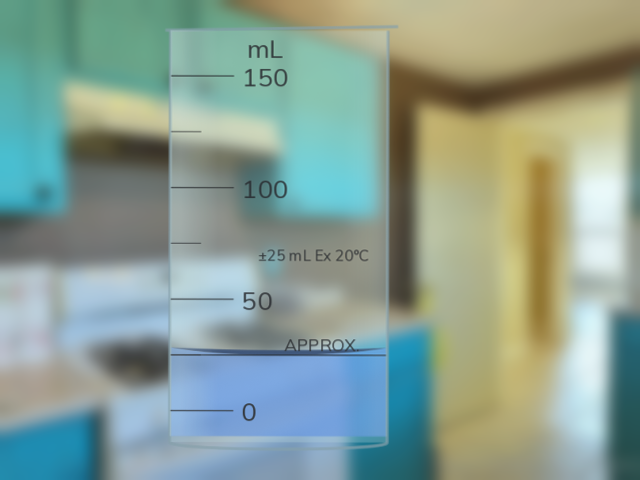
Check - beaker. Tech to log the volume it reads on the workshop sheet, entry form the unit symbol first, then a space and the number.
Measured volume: mL 25
